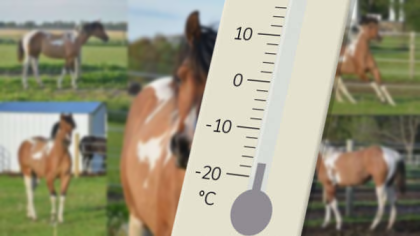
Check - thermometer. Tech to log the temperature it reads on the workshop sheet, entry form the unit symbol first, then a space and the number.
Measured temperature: °C -17
